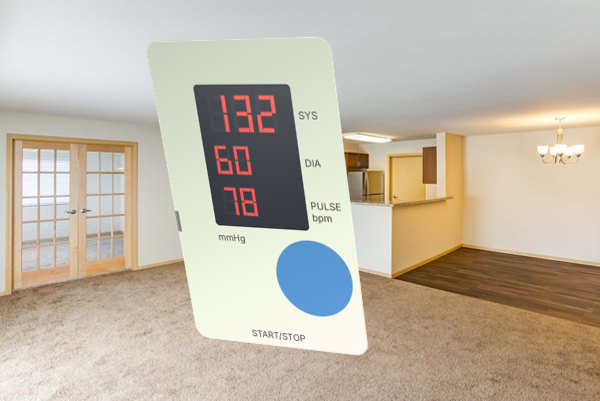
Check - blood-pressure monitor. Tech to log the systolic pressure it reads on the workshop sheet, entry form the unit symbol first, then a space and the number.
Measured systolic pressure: mmHg 132
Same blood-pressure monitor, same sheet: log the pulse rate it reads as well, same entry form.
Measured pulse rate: bpm 78
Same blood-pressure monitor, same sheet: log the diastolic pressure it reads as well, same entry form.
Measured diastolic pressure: mmHg 60
